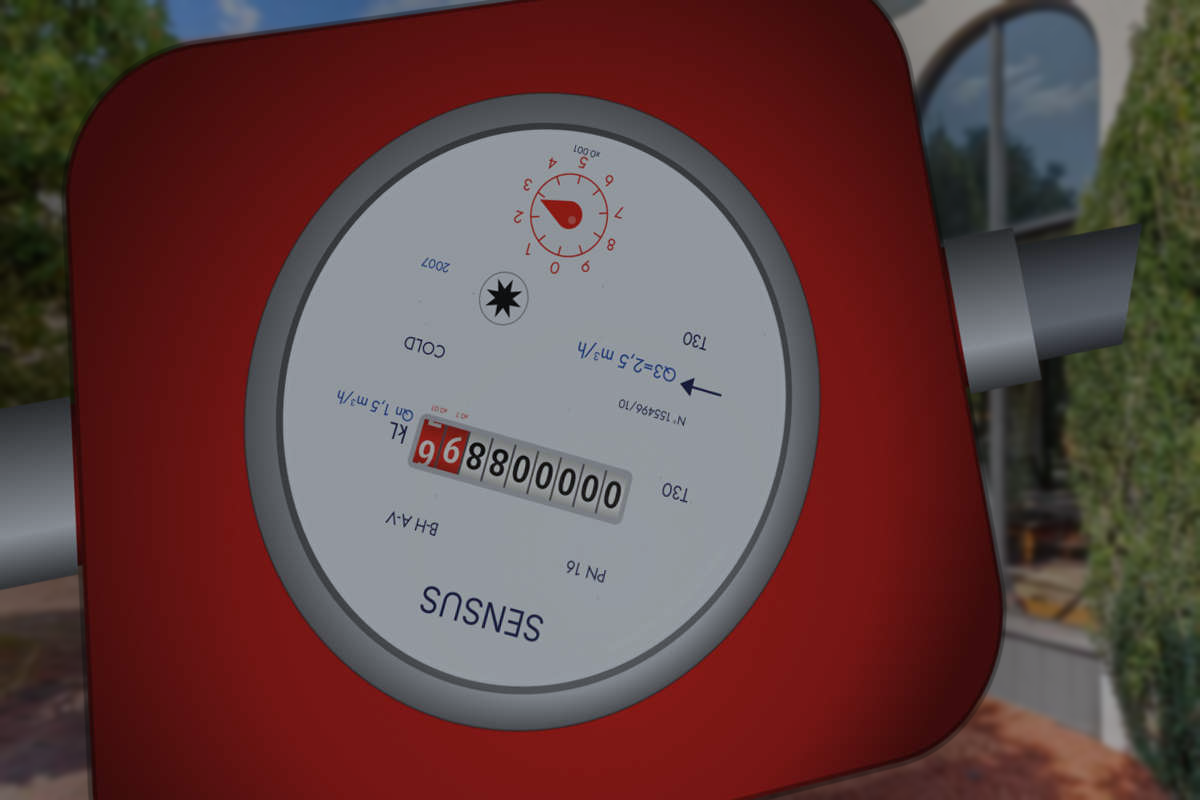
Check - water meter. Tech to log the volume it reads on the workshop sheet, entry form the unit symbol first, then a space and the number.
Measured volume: kL 88.962
